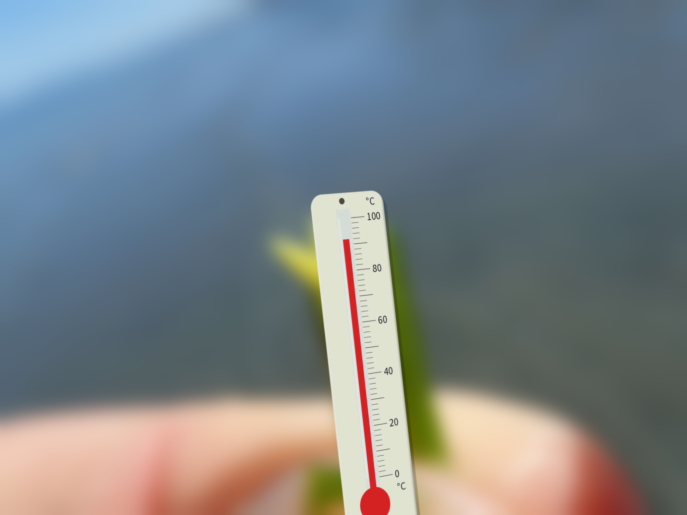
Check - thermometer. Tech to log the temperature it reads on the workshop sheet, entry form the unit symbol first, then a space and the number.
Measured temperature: °C 92
